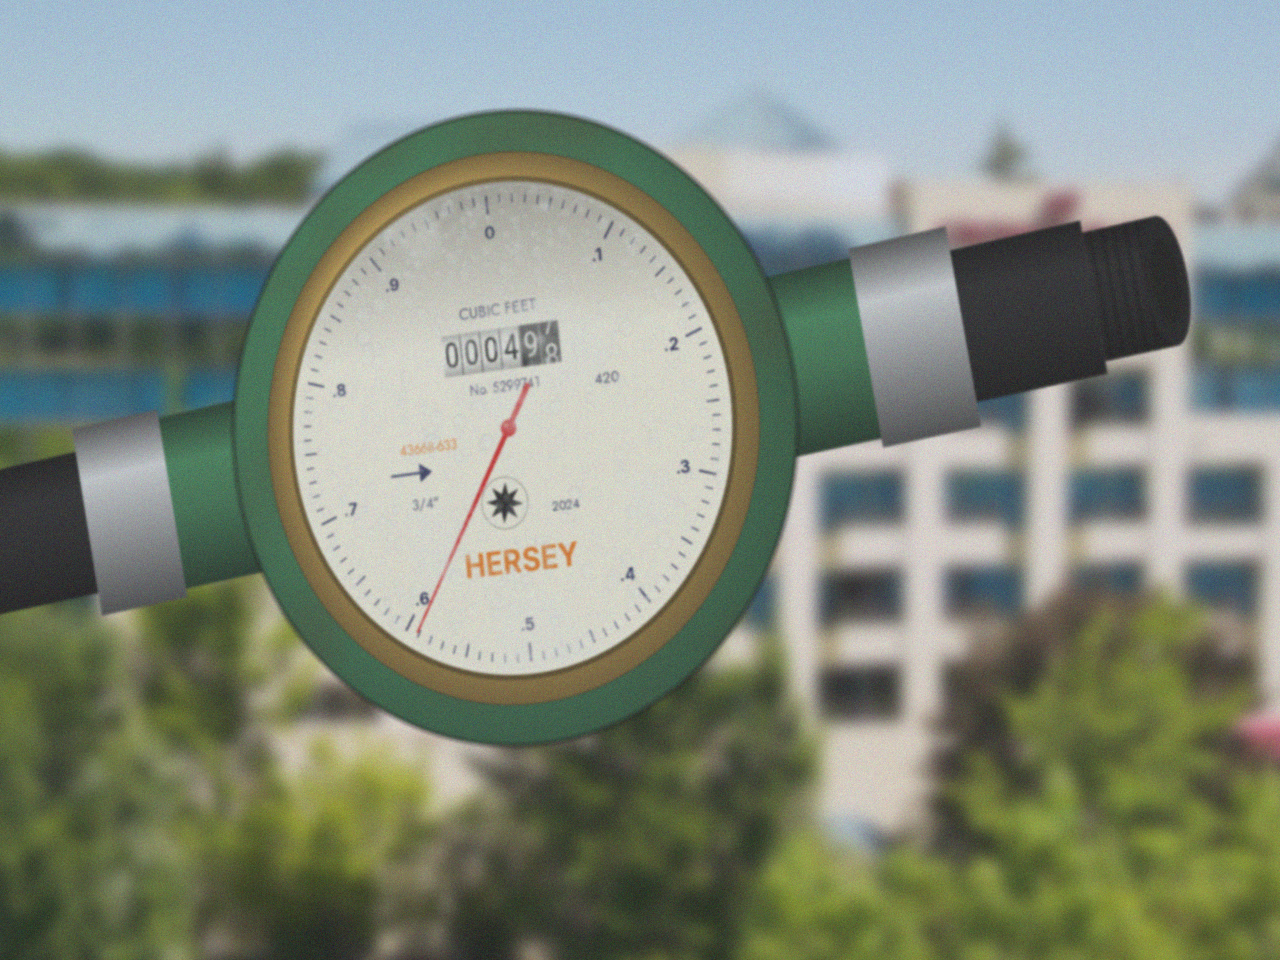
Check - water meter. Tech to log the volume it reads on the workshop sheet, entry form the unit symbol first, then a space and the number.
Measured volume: ft³ 497.59
